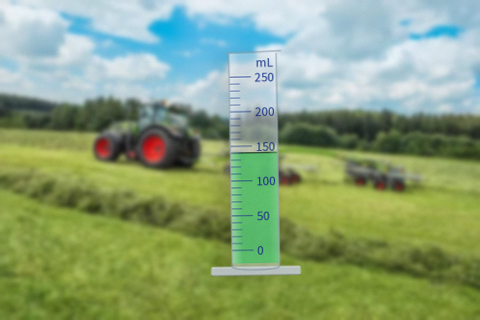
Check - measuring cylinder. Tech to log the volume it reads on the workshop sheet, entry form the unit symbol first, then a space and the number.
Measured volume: mL 140
